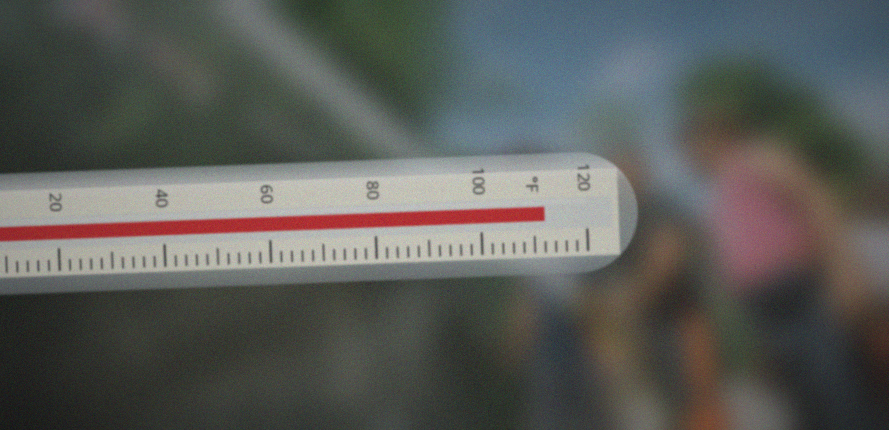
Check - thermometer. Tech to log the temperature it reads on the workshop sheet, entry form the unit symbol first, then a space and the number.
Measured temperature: °F 112
